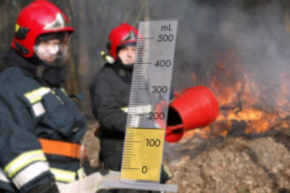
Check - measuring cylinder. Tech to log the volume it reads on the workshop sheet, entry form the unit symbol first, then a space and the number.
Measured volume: mL 150
